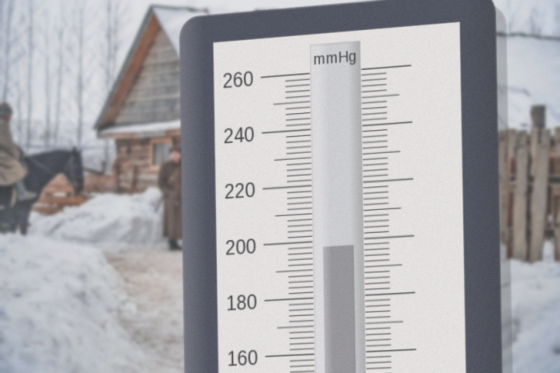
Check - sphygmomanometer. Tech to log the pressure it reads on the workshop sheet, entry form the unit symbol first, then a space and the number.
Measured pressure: mmHg 198
